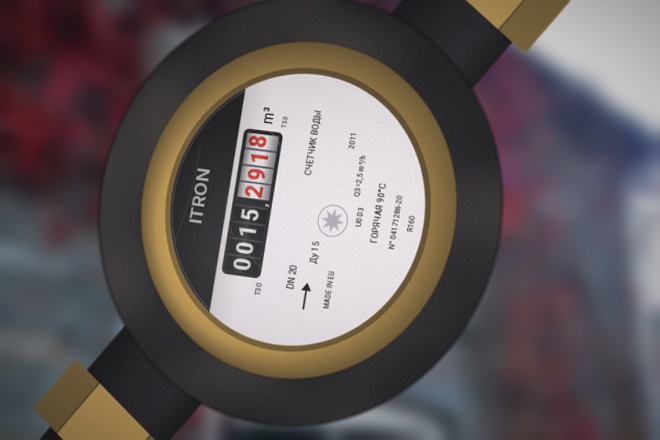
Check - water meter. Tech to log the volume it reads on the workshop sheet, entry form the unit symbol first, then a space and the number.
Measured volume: m³ 15.2918
